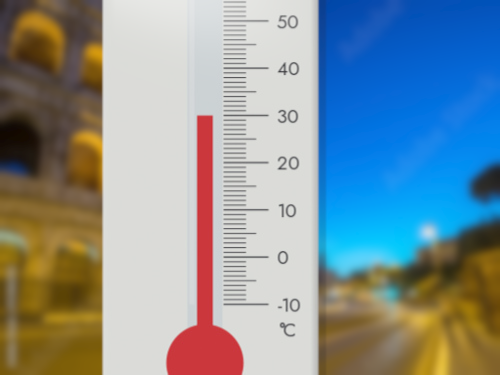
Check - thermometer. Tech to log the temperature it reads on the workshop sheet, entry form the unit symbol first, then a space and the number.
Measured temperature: °C 30
